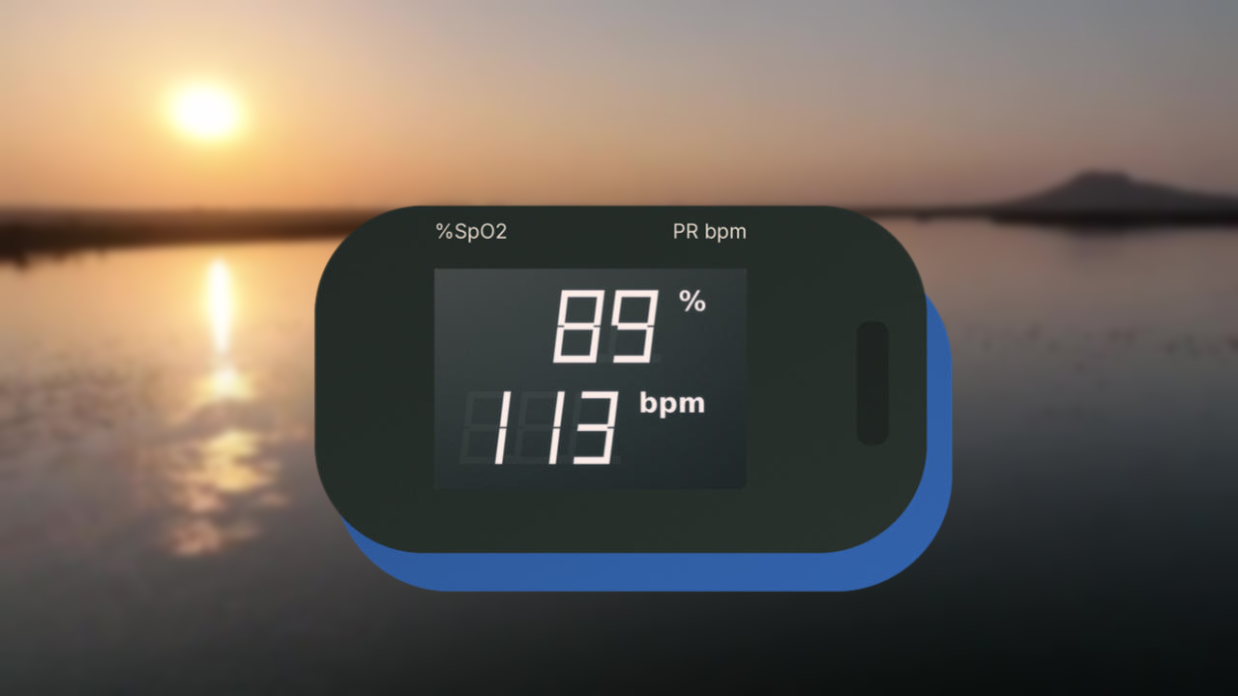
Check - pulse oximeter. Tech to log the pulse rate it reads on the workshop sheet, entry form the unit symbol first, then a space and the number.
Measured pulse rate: bpm 113
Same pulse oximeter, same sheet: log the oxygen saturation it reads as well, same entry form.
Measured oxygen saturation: % 89
